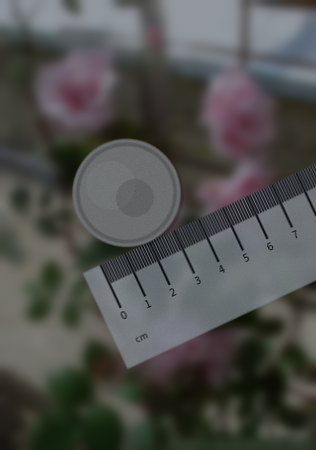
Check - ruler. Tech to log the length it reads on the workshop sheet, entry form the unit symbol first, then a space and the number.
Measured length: cm 4
